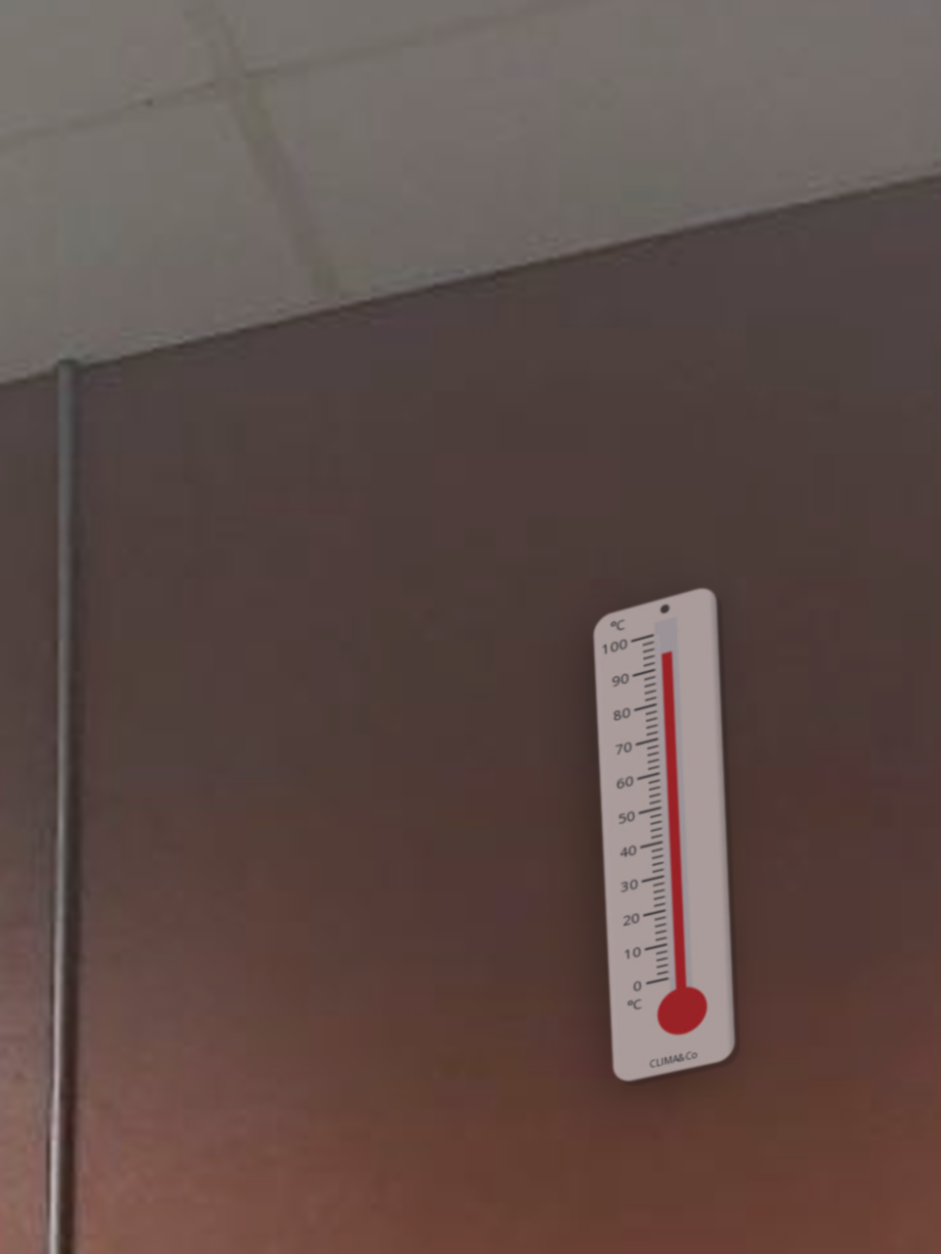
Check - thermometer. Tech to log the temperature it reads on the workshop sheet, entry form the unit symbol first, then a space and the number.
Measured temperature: °C 94
